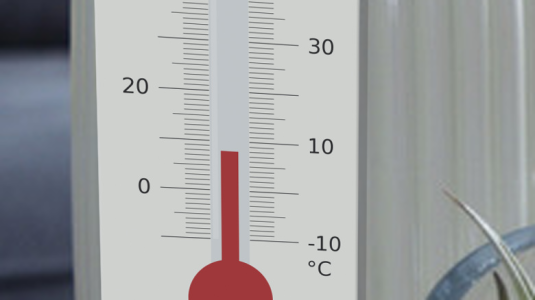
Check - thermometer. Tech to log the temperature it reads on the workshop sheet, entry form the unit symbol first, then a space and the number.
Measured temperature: °C 8
